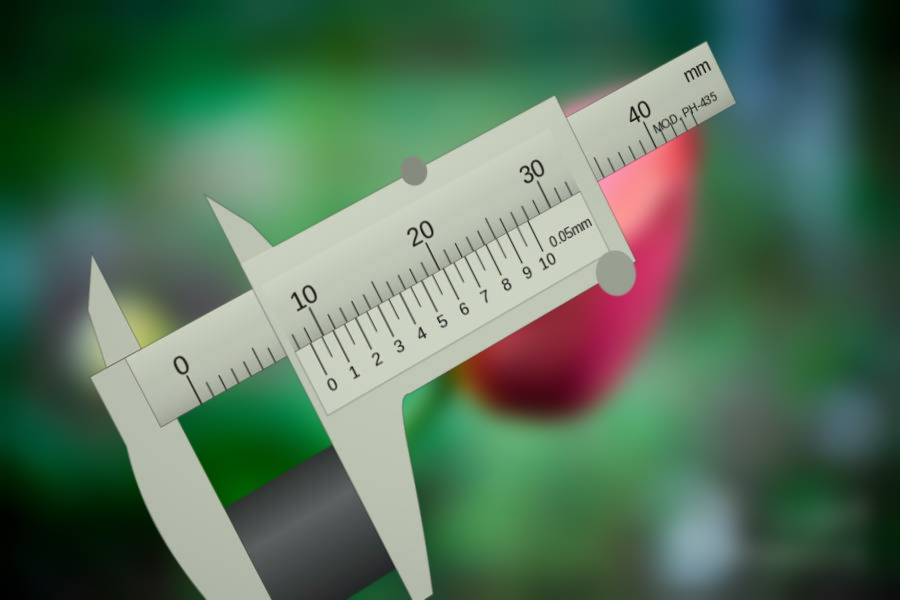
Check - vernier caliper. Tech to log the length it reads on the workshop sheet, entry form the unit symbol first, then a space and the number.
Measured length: mm 8.9
